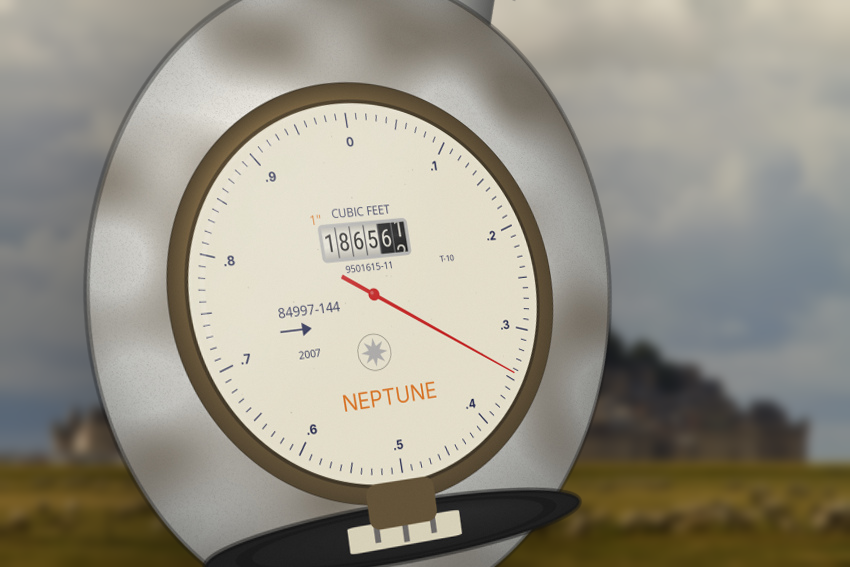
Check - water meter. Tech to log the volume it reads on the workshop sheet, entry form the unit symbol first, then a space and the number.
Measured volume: ft³ 186561.34
